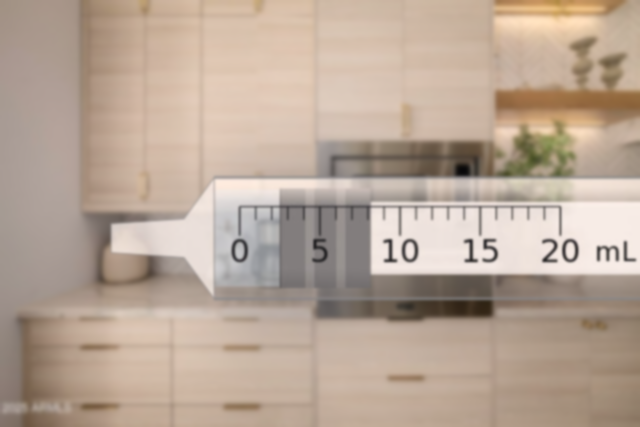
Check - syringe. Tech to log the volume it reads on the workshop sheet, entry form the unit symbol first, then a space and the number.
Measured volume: mL 2.5
